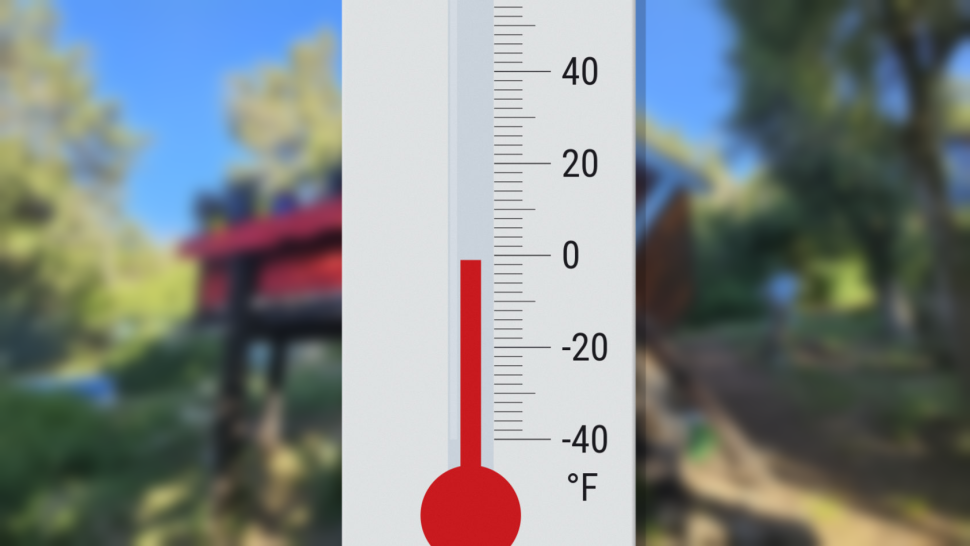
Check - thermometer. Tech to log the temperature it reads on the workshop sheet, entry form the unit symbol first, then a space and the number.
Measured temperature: °F -1
